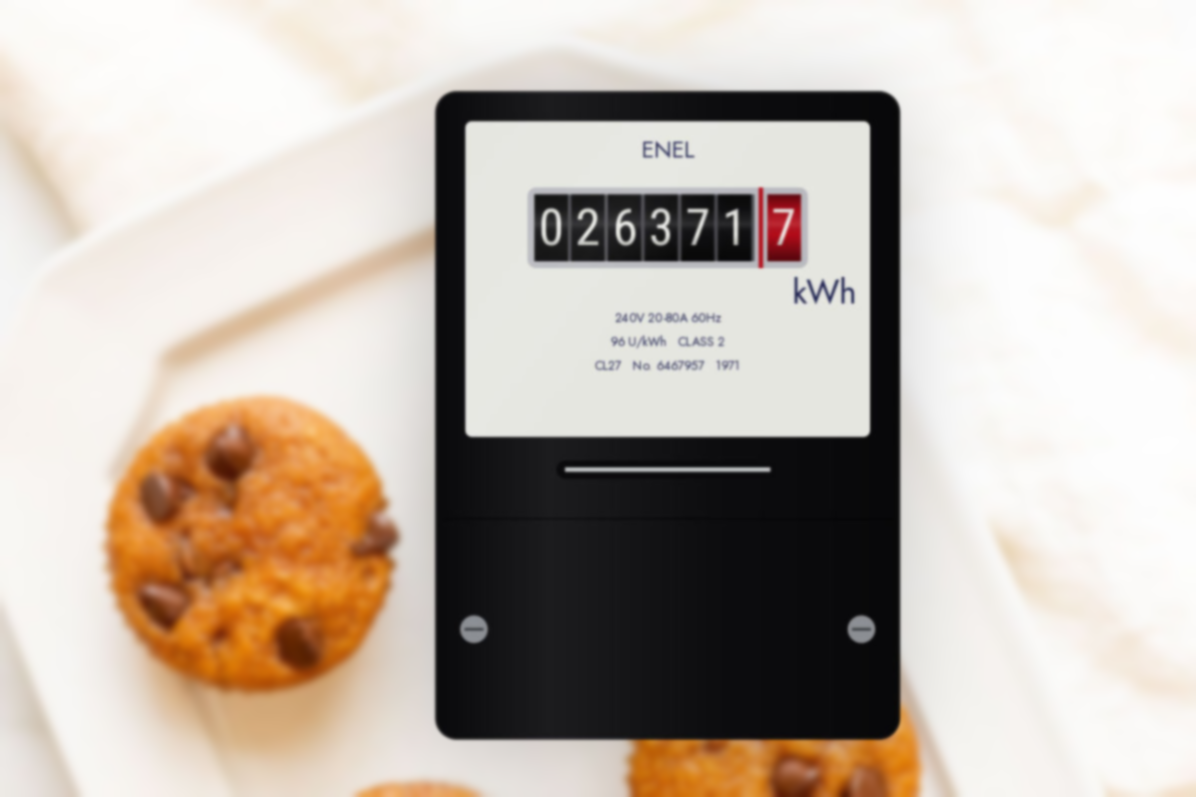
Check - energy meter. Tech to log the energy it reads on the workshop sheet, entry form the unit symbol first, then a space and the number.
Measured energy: kWh 26371.7
